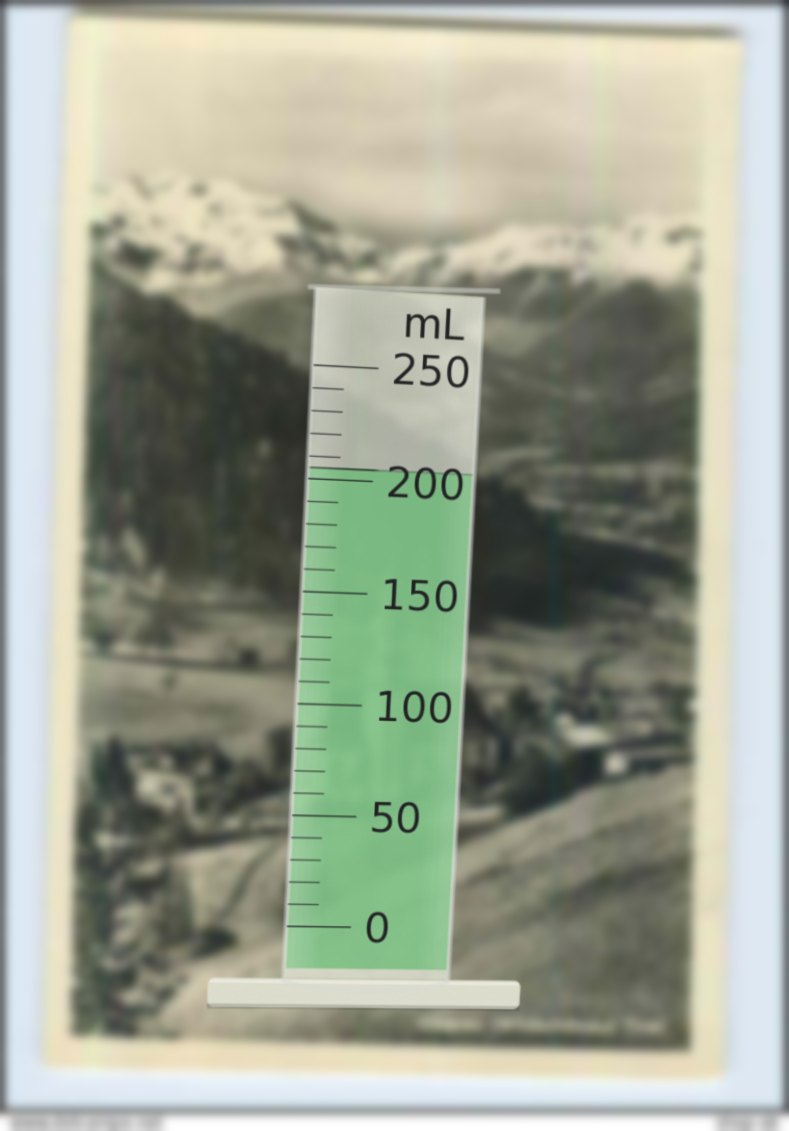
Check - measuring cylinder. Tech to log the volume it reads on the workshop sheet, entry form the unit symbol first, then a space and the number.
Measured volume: mL 205
